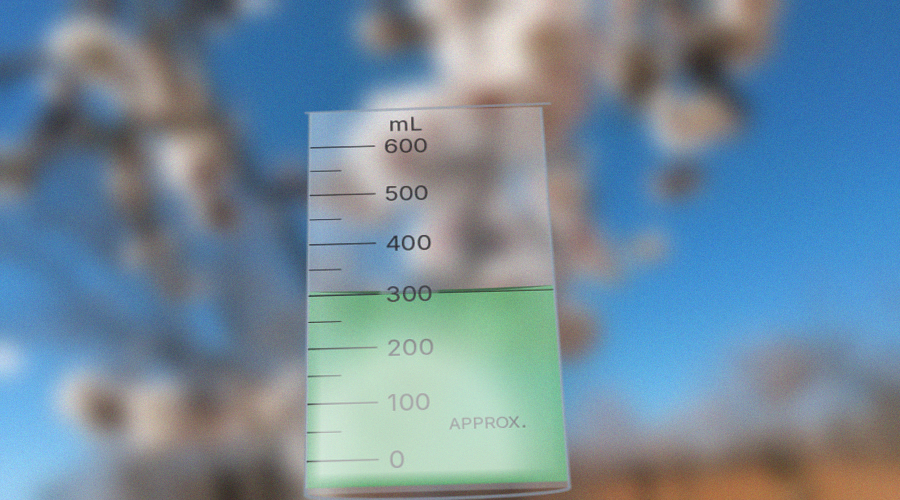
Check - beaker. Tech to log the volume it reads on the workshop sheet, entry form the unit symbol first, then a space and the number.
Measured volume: mL 300
